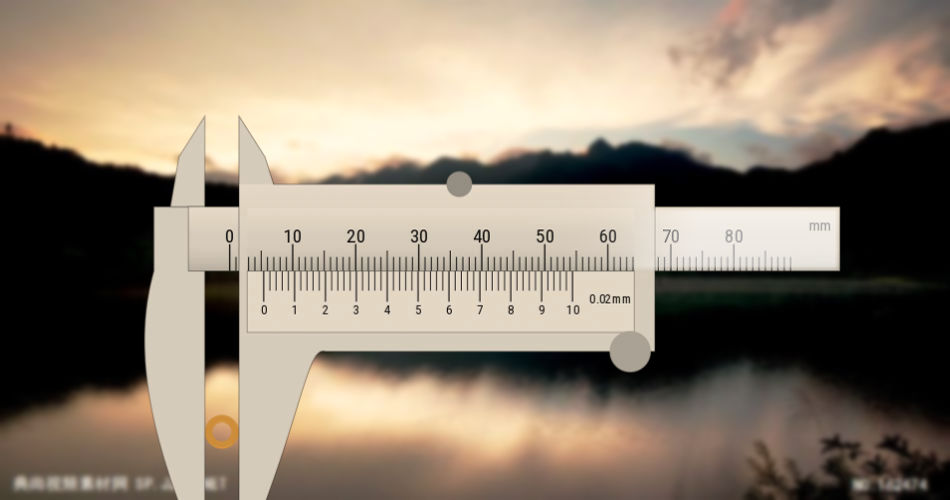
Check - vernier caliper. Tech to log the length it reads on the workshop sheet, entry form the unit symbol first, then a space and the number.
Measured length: mm 5.4
